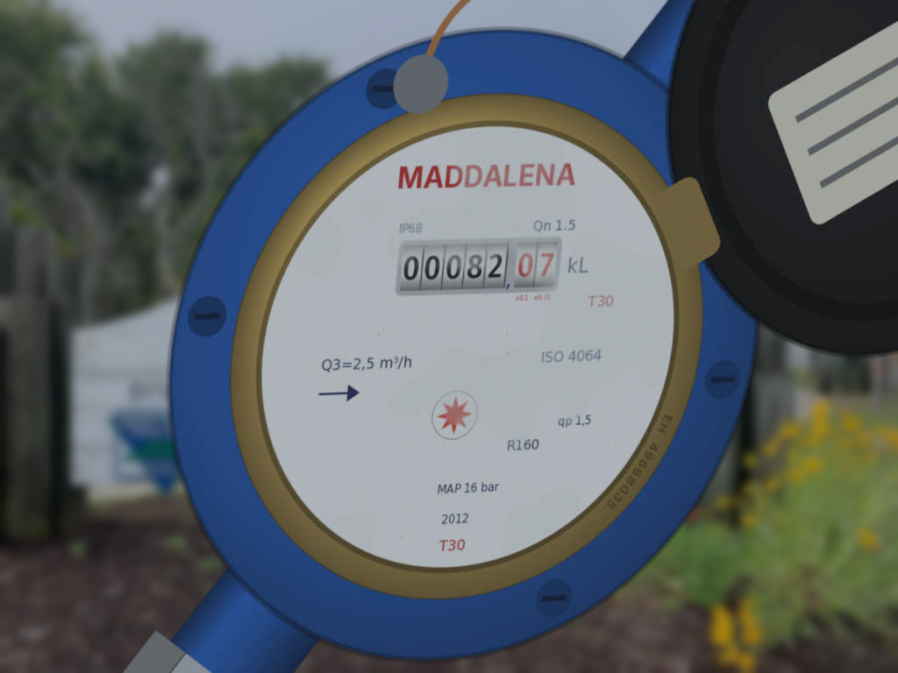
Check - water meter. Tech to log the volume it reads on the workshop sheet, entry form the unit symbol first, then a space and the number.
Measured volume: kL 82.07
